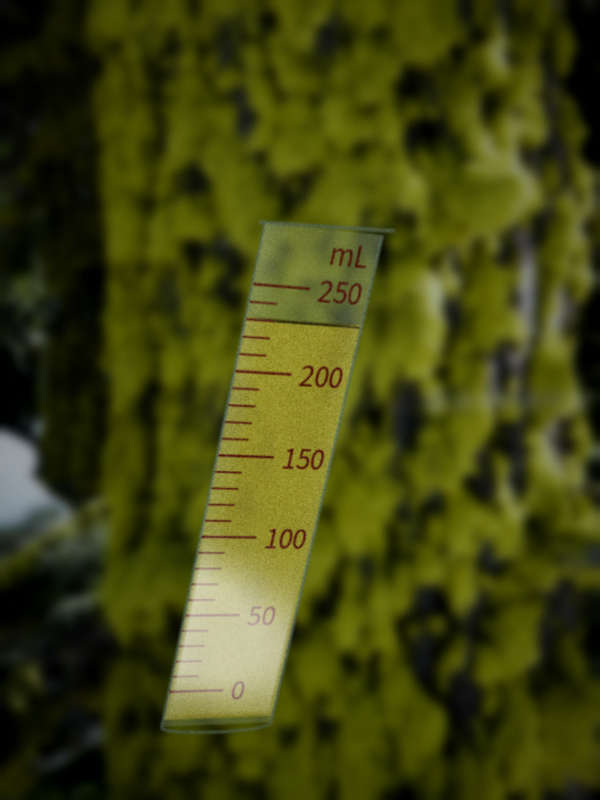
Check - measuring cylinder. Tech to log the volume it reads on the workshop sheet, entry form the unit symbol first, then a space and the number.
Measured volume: mL 230
